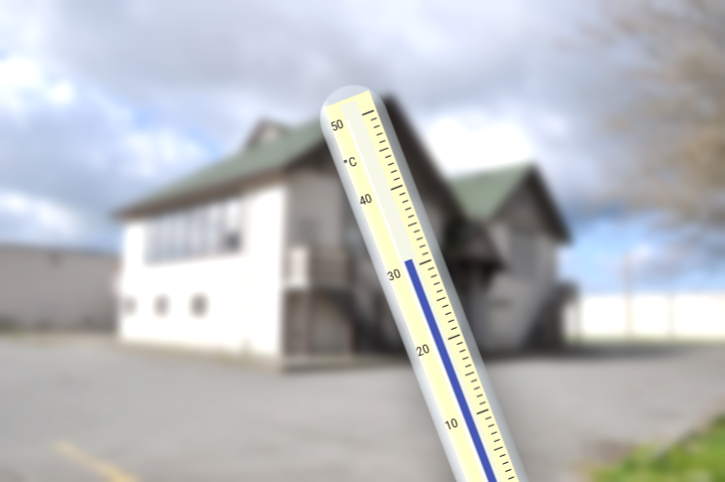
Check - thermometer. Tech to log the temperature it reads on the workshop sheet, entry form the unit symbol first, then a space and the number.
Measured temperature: °C 31
